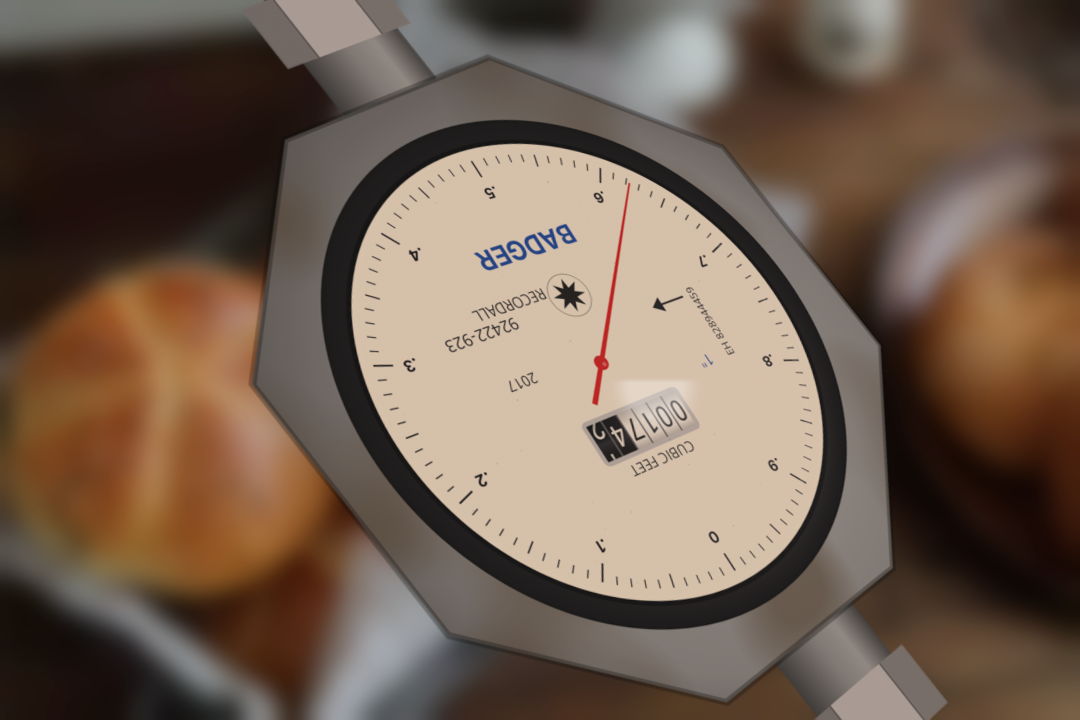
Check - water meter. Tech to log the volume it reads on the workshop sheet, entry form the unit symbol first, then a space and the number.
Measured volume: ft³ 1741.62
